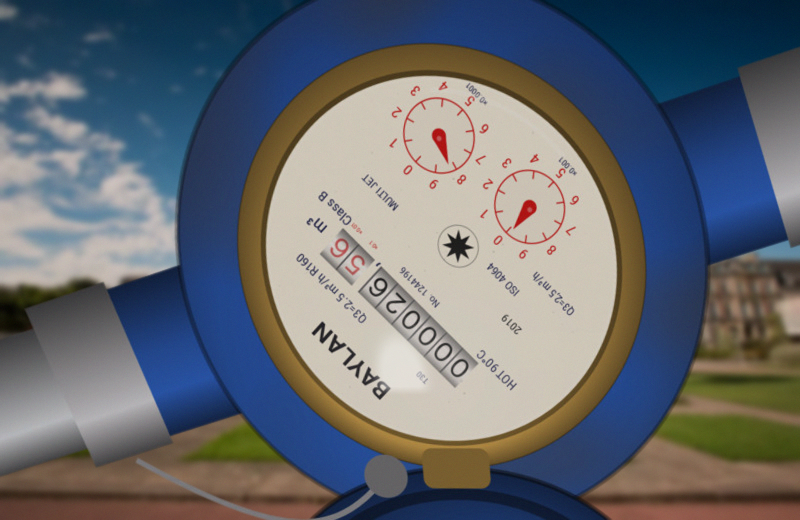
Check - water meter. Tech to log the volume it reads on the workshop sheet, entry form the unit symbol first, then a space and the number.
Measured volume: m³ 26.5598
